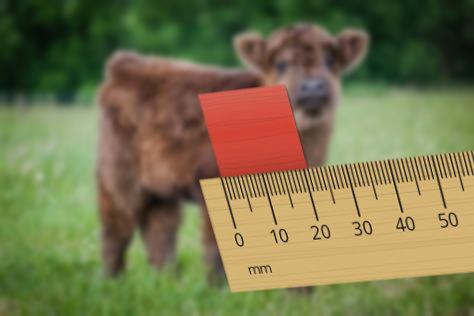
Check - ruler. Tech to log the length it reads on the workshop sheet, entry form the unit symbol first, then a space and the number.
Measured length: mm 21
